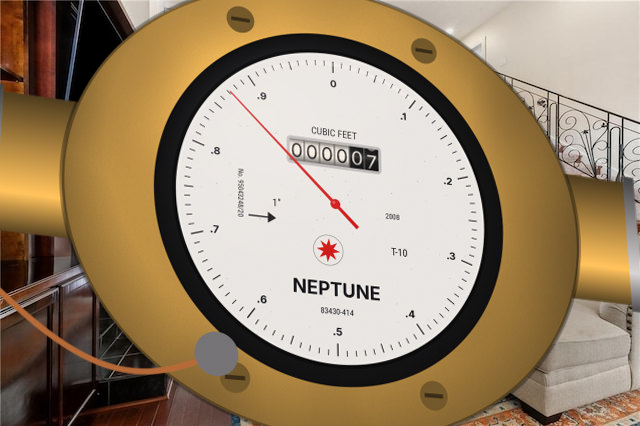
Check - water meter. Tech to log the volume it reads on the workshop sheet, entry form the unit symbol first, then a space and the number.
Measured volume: ft³ 6.87
